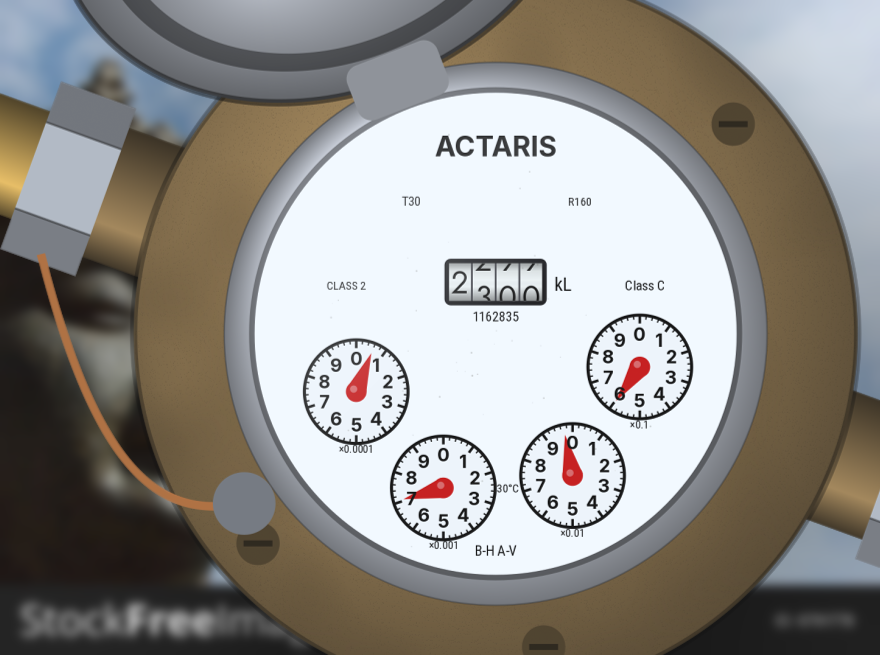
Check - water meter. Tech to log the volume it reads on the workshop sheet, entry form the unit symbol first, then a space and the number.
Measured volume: kL 2299.5970
